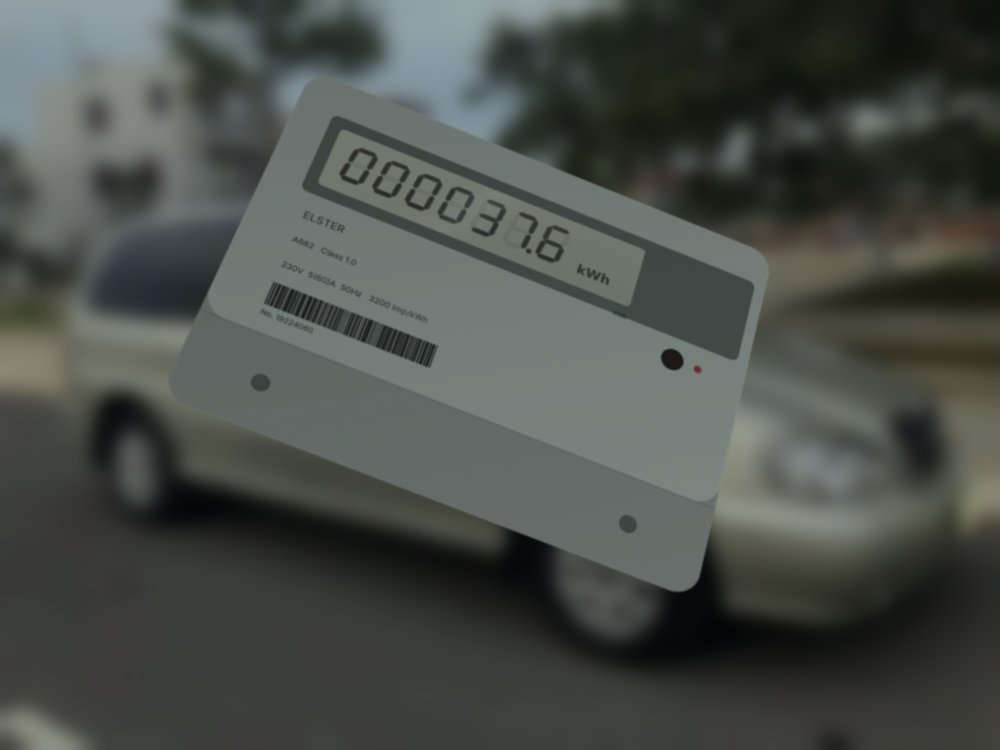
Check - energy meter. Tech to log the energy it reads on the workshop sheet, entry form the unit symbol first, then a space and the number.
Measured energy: kWh 37.6
